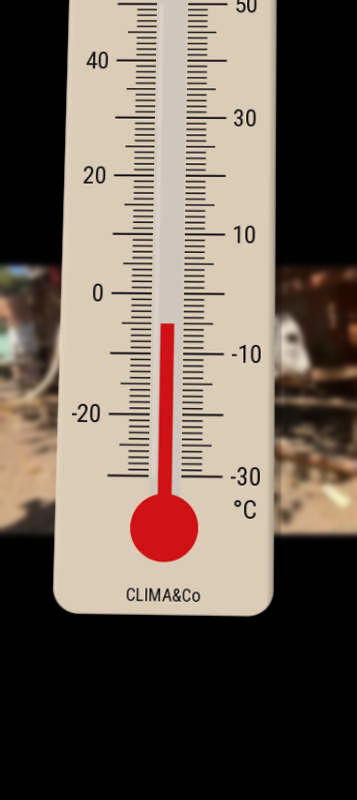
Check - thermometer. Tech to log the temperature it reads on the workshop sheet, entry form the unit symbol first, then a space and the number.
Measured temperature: °C -5
